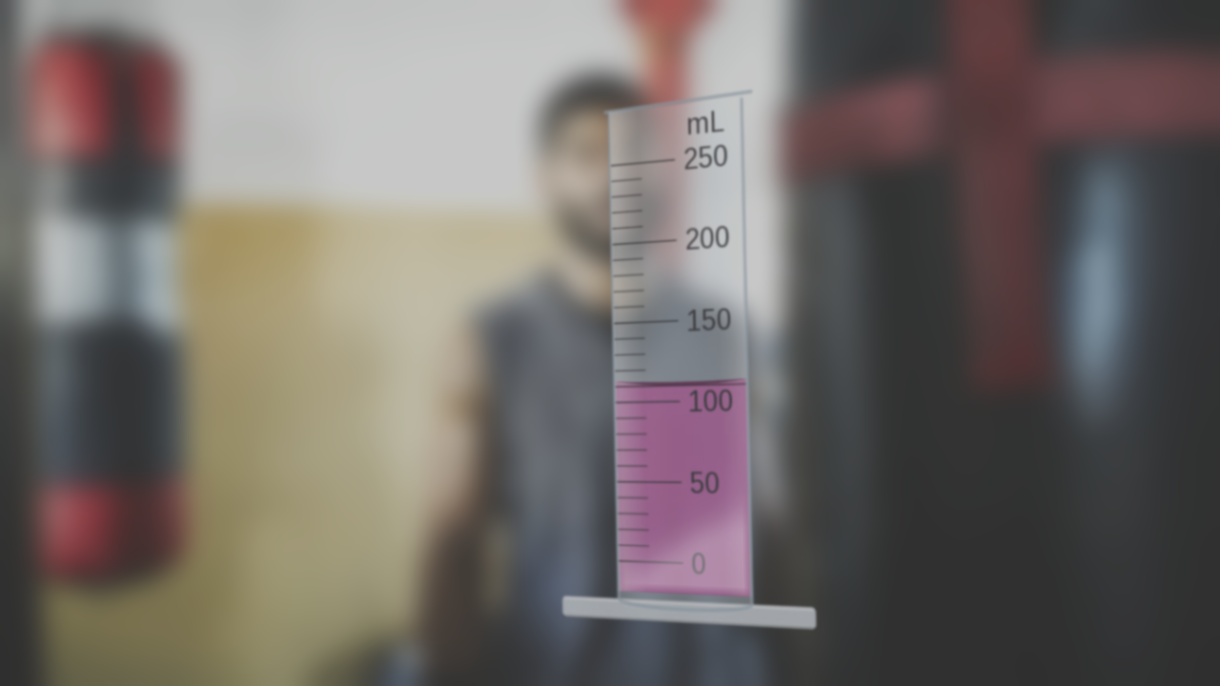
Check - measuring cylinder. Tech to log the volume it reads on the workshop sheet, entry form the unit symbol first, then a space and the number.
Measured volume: mL 110
